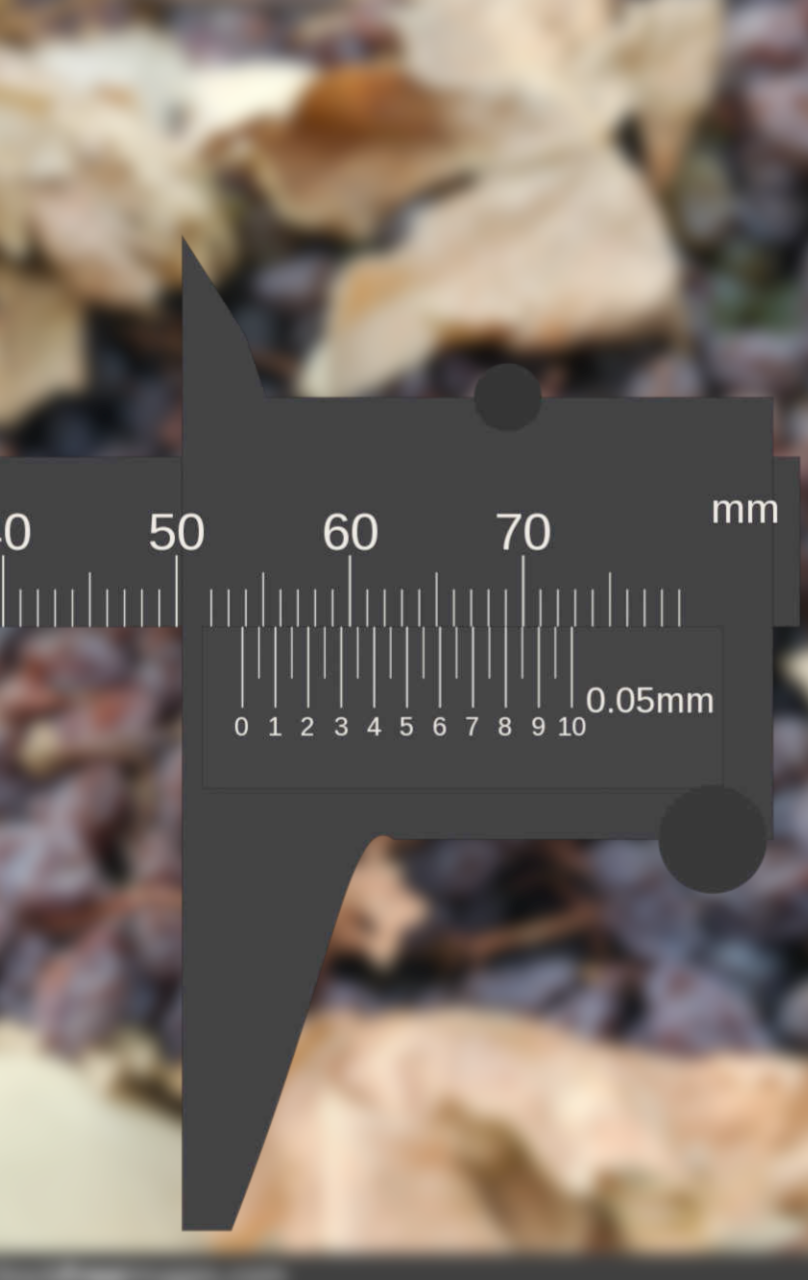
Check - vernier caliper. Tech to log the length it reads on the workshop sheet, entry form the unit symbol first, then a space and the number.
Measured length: mm 53.8
